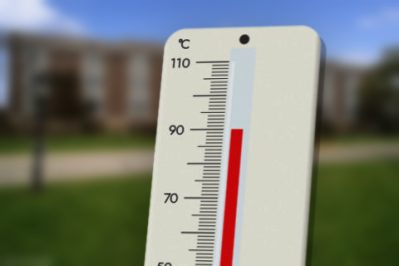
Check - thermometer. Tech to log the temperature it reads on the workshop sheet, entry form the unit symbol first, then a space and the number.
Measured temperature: °C 90
